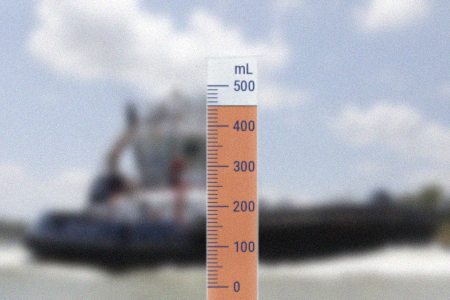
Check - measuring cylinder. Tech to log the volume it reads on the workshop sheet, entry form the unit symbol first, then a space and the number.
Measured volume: mL 450
